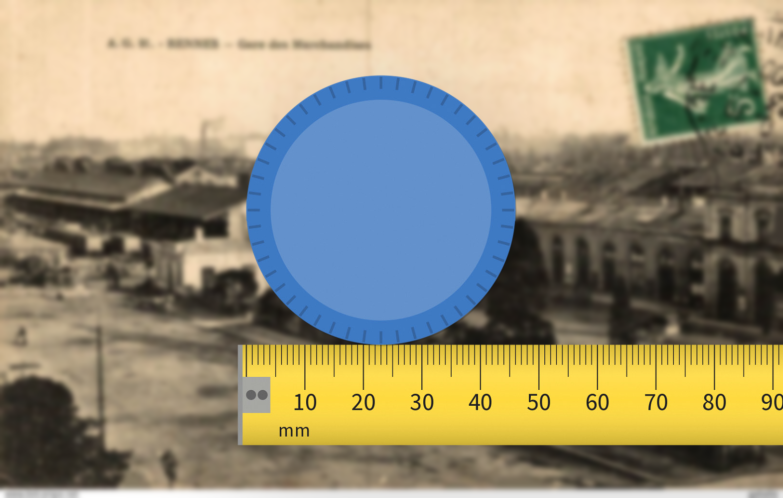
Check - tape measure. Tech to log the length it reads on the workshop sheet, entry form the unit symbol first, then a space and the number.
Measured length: mm 46
